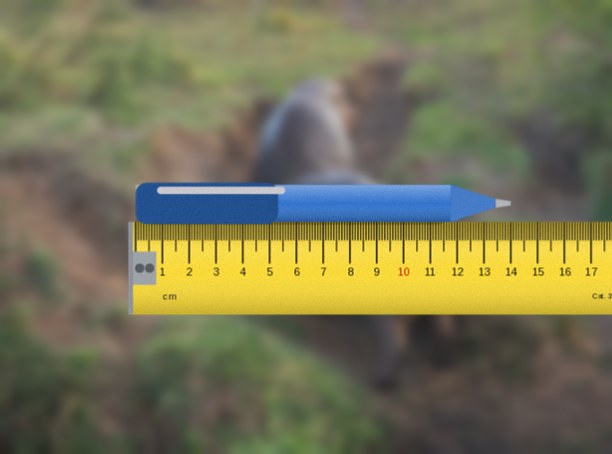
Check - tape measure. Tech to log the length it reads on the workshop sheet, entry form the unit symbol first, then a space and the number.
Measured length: cm 14
